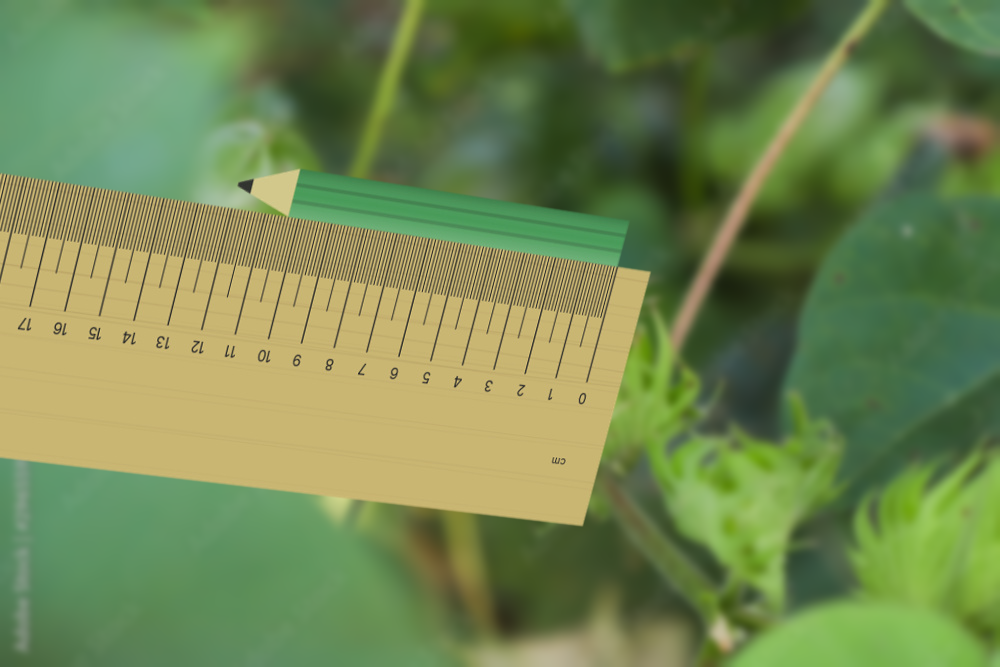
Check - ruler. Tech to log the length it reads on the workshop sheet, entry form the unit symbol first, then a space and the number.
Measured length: cm 12
